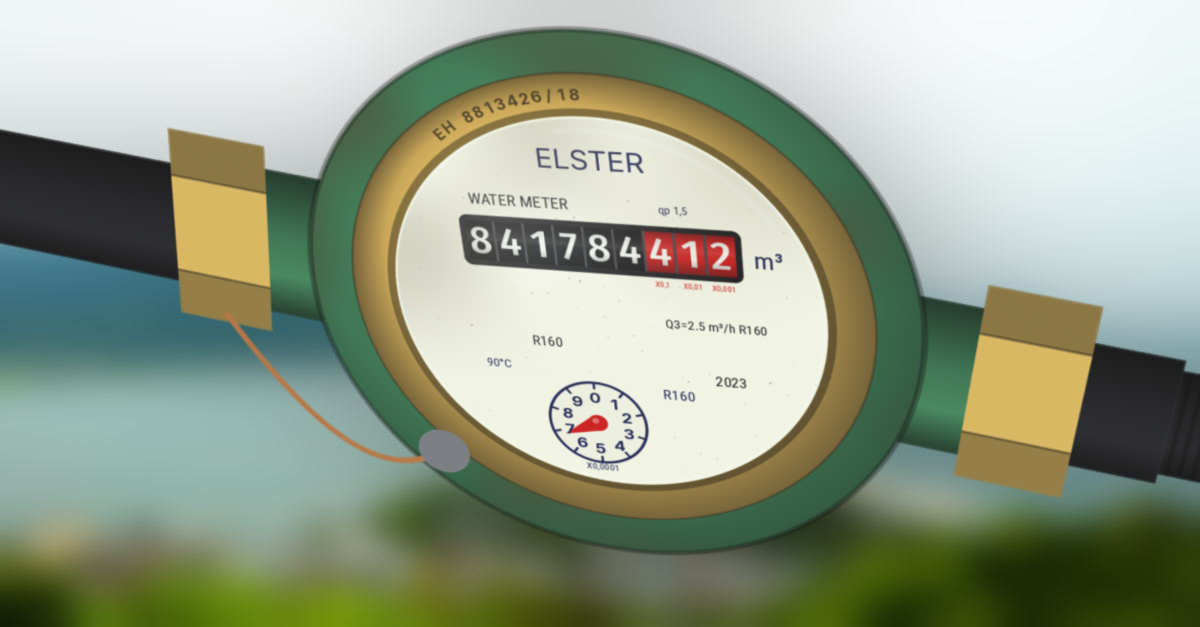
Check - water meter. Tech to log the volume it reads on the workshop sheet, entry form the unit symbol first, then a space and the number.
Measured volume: m³ 841784.4126
